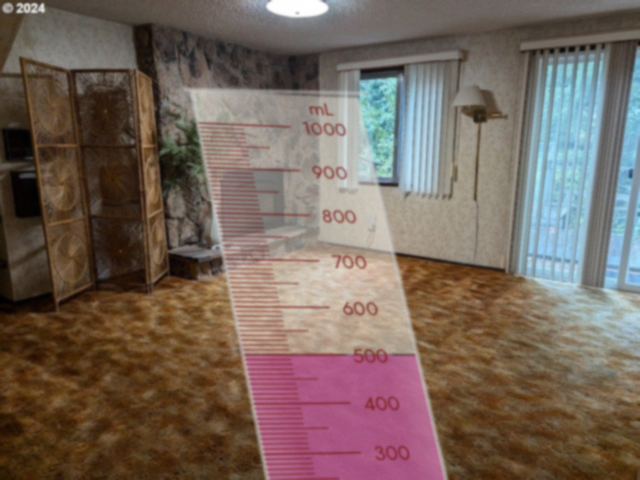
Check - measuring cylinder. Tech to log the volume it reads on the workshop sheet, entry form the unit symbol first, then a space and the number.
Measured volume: mL 500
